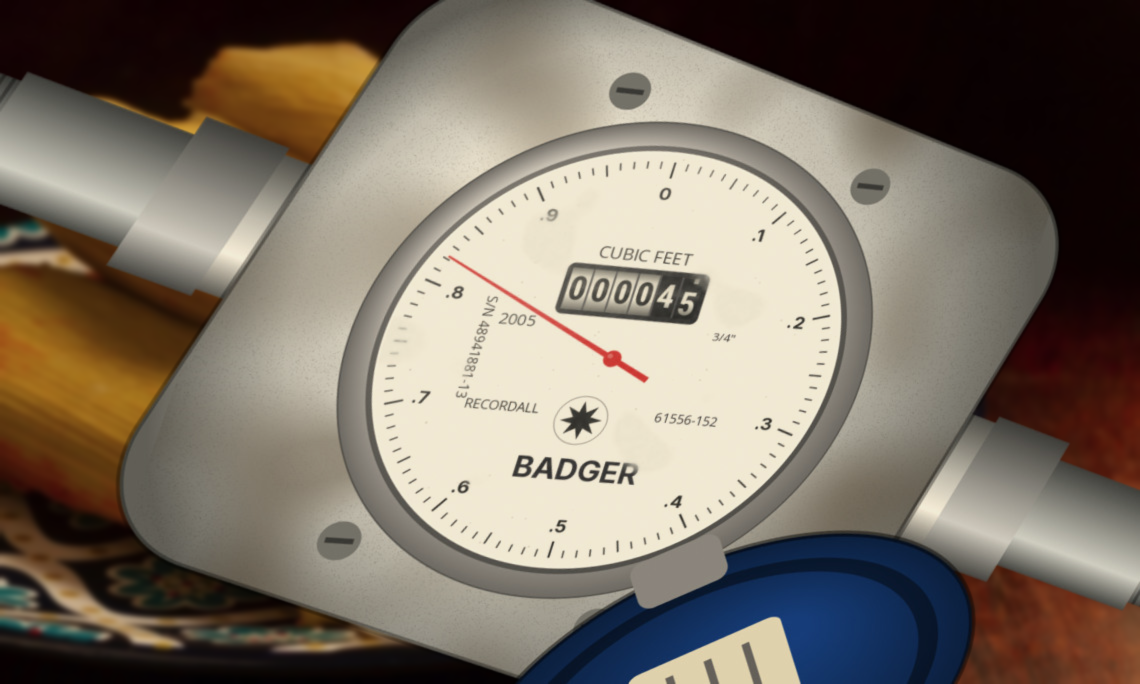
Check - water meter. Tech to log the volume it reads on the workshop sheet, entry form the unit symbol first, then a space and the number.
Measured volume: ft³ 44.82
